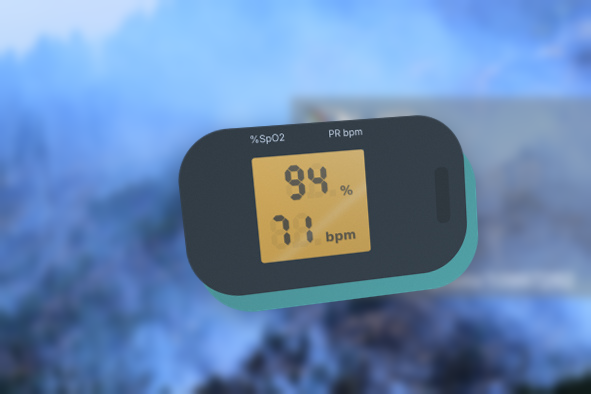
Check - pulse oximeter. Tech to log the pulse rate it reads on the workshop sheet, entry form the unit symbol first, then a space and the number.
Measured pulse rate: bpm 71
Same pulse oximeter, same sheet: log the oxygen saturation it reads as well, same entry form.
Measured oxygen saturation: % 94
